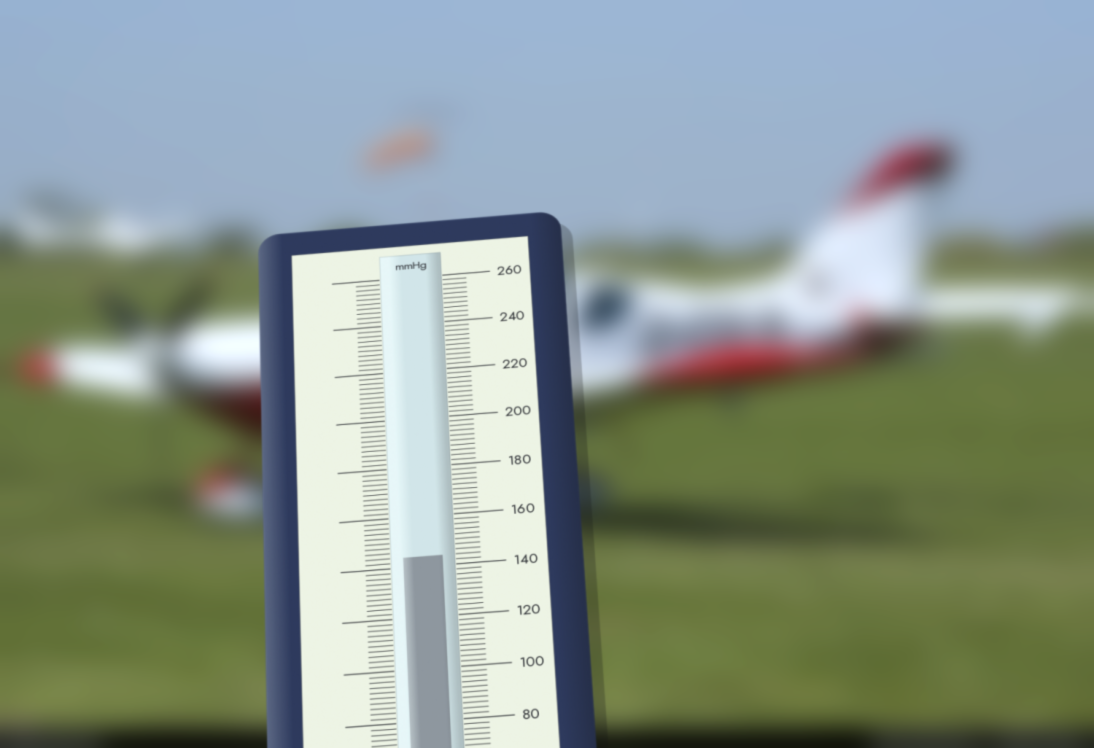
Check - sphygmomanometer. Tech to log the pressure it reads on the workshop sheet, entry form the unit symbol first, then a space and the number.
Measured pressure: mmHg 144
